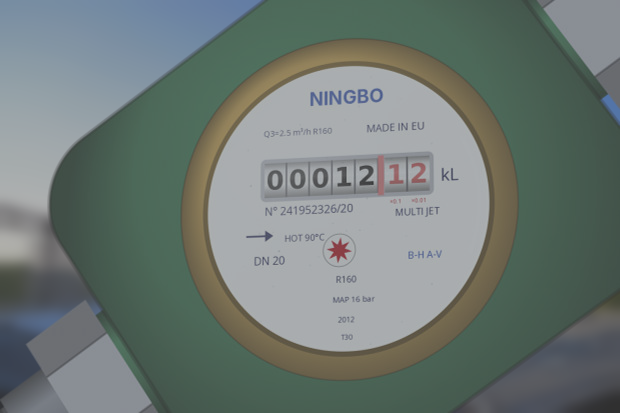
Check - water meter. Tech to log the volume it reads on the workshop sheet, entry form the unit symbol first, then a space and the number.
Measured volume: kL 12.12
